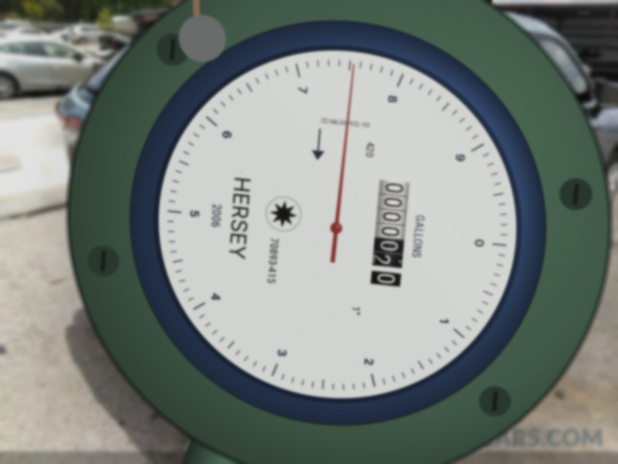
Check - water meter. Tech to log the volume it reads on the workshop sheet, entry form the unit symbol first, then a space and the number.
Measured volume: gal 17.5
